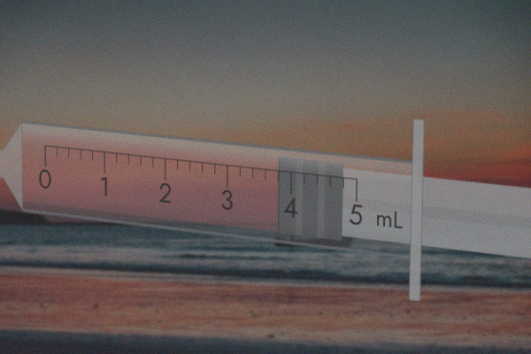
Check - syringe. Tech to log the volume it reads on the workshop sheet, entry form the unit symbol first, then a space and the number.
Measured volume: mL 3.8
